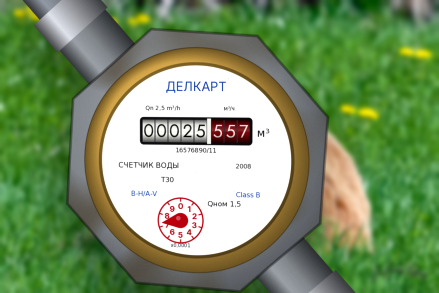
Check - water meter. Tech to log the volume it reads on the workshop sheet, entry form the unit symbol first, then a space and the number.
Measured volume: m³ 25.5577
